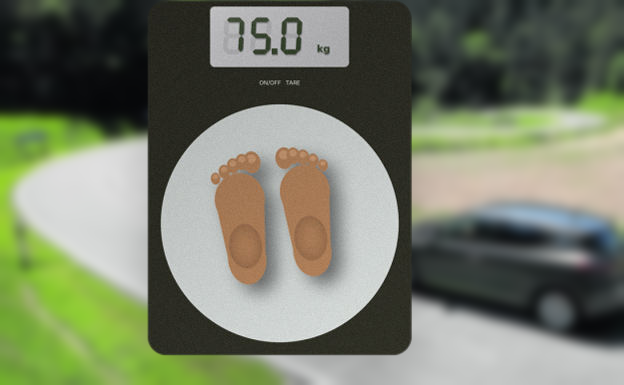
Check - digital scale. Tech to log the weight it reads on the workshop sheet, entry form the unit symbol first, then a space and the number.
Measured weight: kg 75.0
